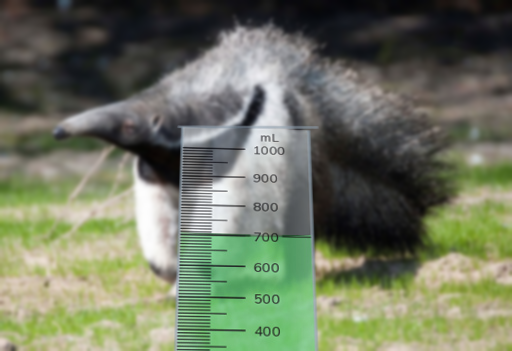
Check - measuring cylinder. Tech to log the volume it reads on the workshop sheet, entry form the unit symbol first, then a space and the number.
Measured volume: mL 700
